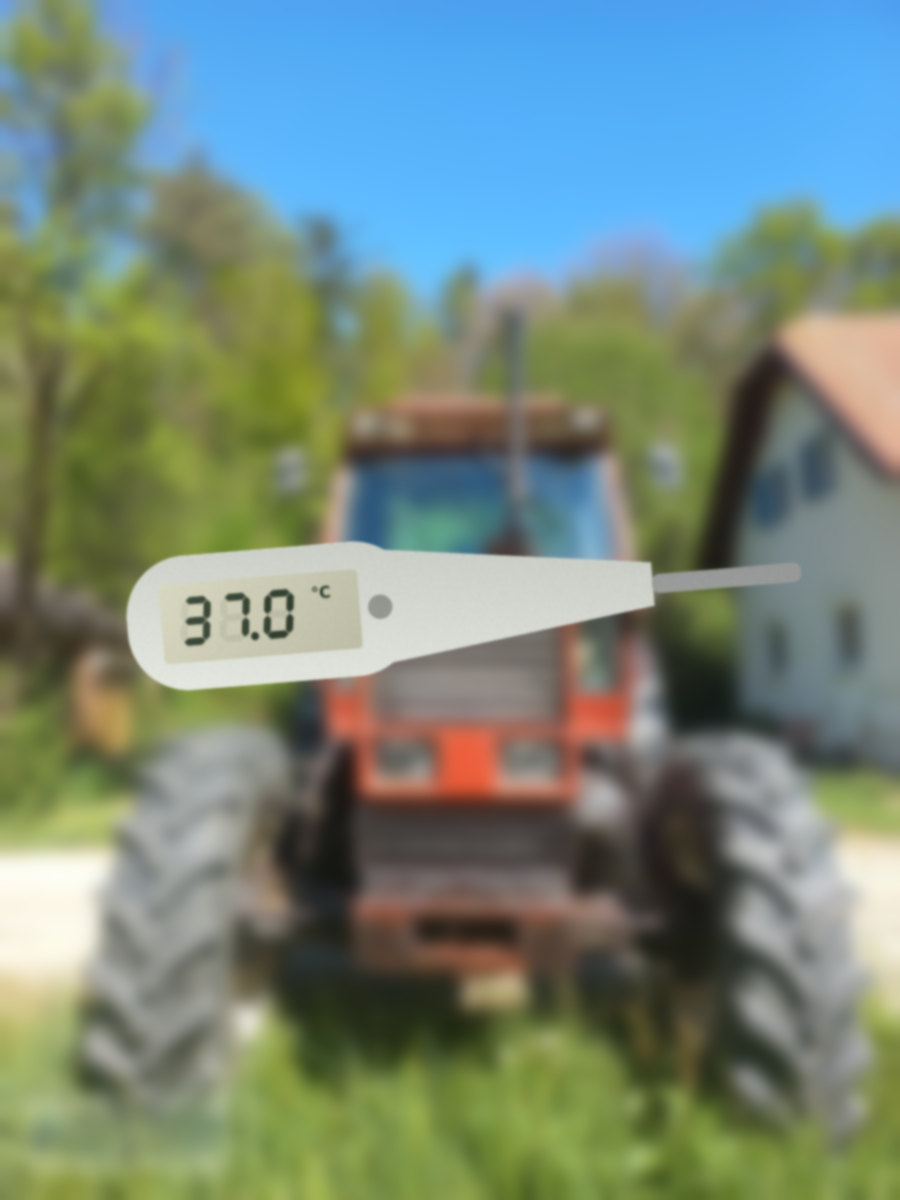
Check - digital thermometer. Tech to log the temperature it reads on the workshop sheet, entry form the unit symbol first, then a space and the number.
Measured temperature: °C 37.0
